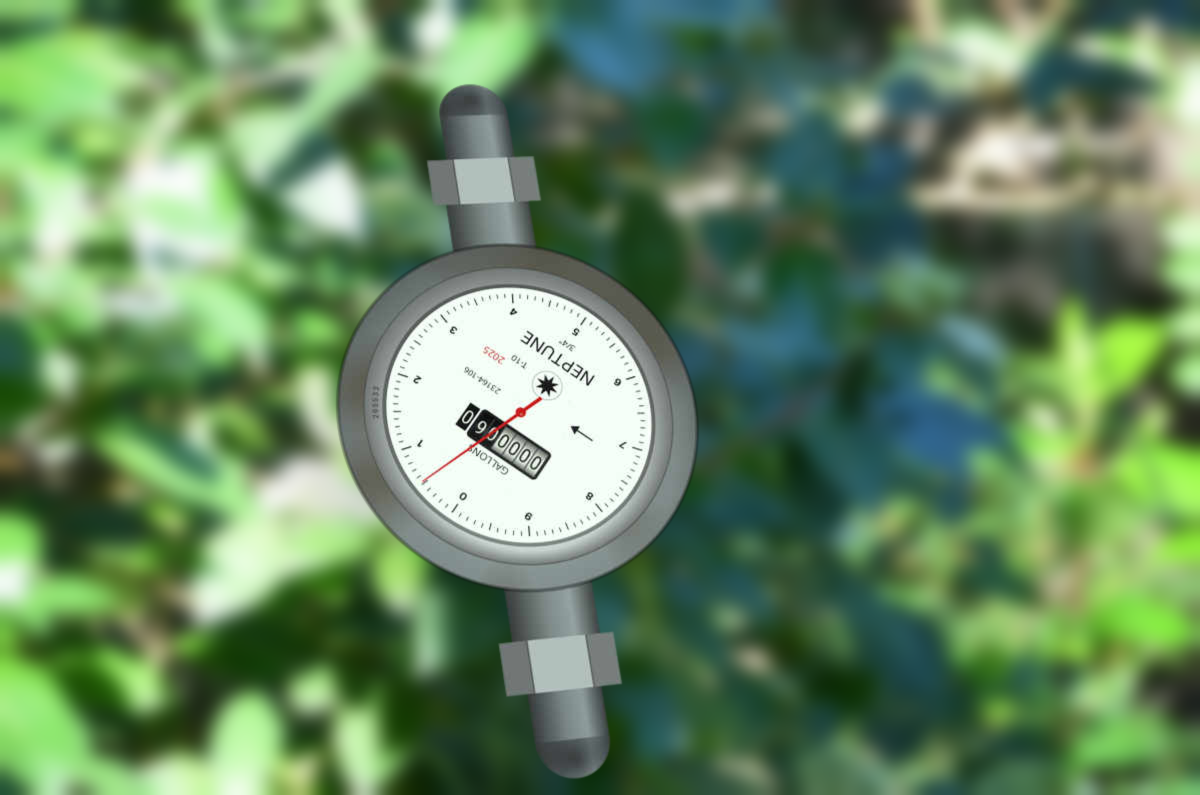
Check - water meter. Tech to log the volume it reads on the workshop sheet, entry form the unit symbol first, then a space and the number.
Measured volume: gal 60.5
